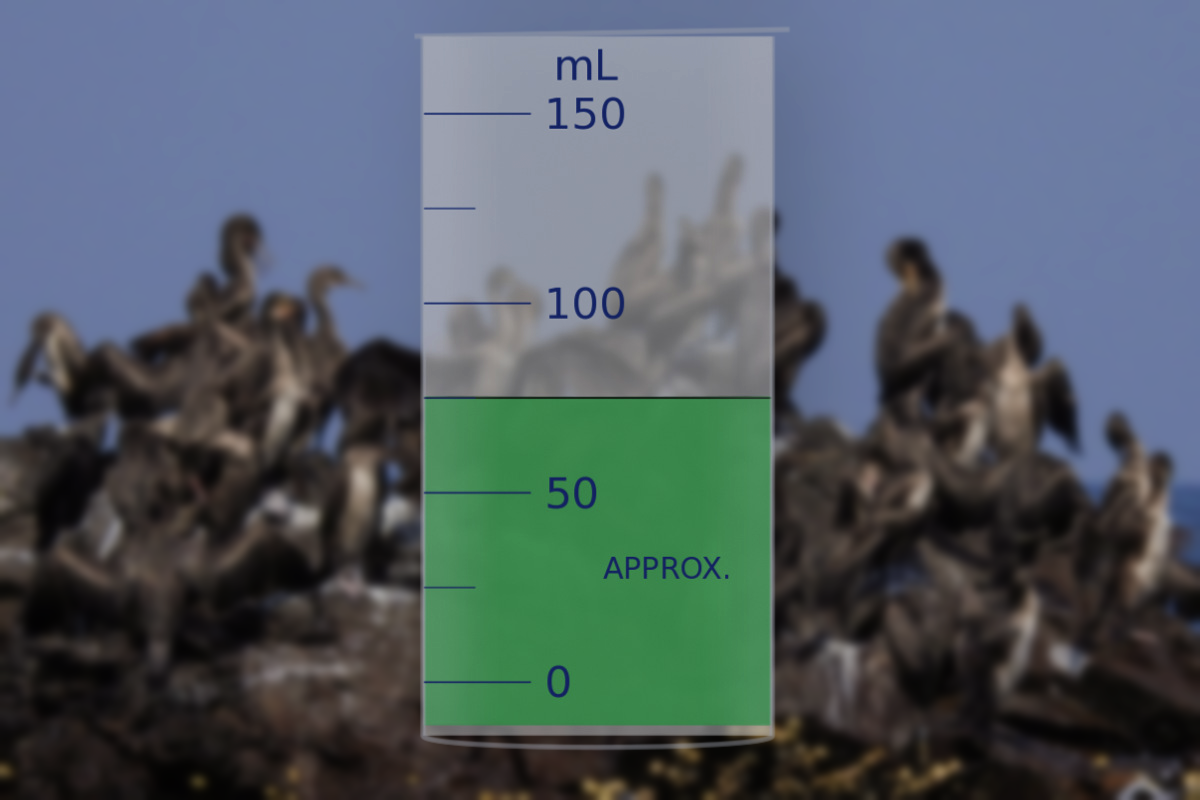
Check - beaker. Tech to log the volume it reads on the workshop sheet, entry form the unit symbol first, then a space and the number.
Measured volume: mL 75
